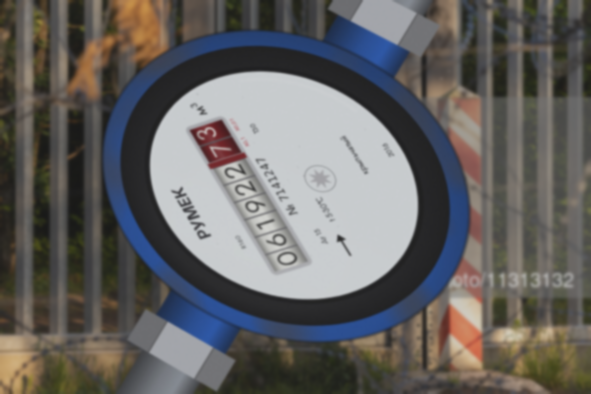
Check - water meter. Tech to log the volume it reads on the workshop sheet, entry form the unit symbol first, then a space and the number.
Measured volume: m³ 61922.73
